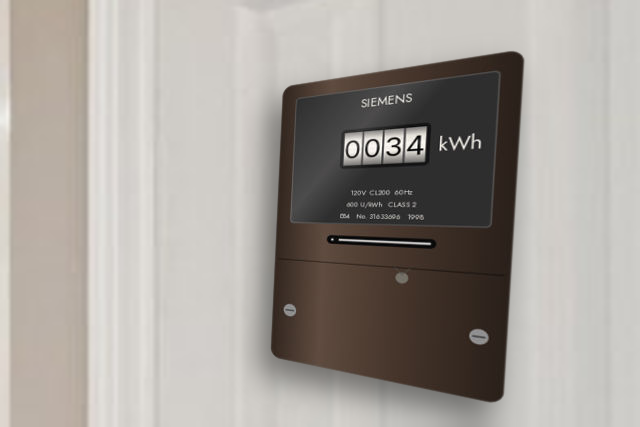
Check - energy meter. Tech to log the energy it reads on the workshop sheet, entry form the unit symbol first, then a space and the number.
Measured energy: kWh 34
